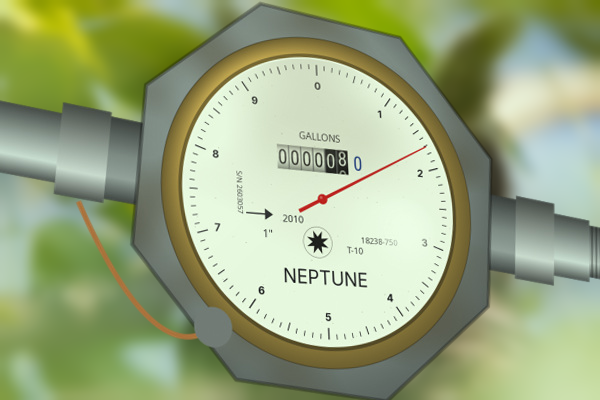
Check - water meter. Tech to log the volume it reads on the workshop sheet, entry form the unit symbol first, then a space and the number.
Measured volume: gal 81.7
